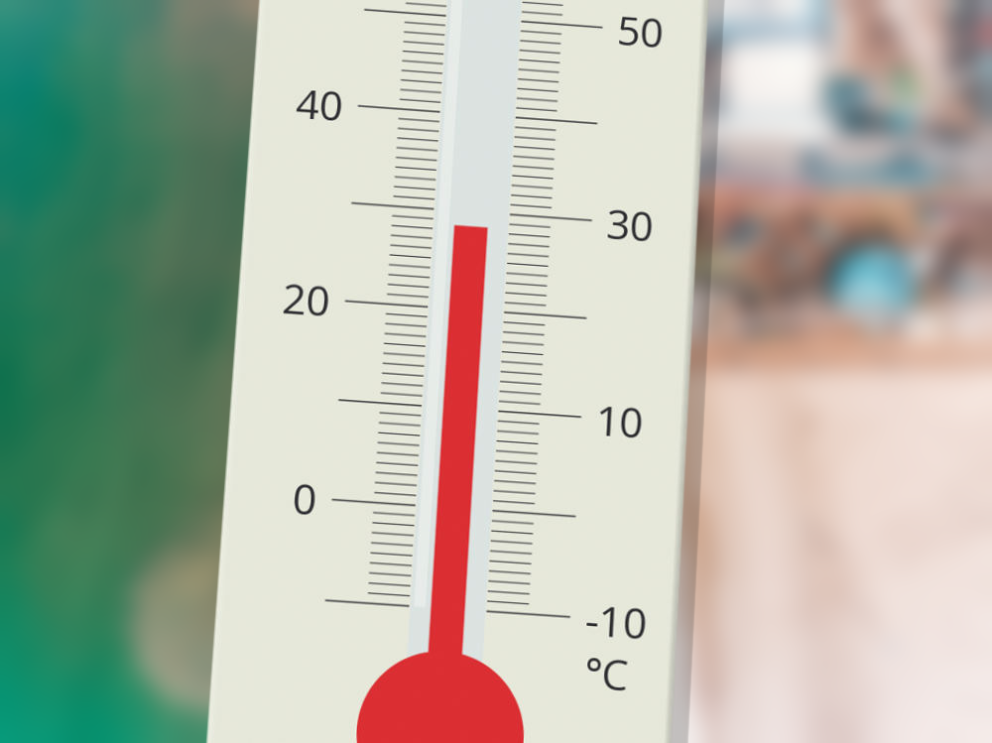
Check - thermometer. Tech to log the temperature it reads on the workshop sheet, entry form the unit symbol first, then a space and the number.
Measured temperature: °C 28.5
